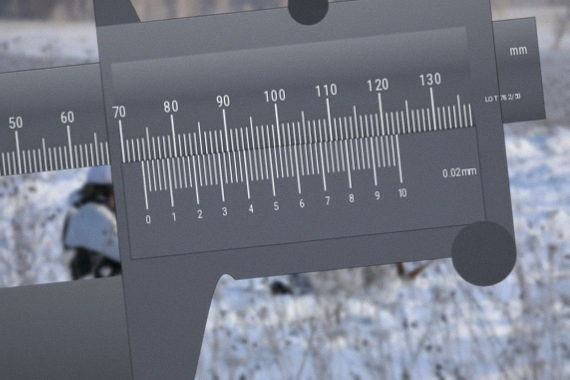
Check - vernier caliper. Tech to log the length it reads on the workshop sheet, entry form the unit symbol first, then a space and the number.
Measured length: mm 73.5
